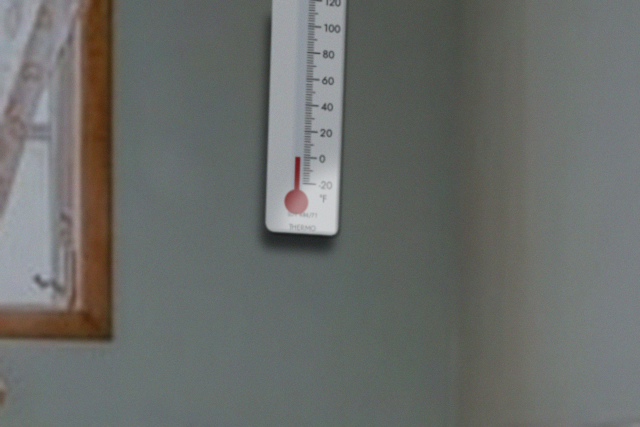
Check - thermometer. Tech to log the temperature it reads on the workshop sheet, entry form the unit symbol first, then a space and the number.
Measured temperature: °F 0
